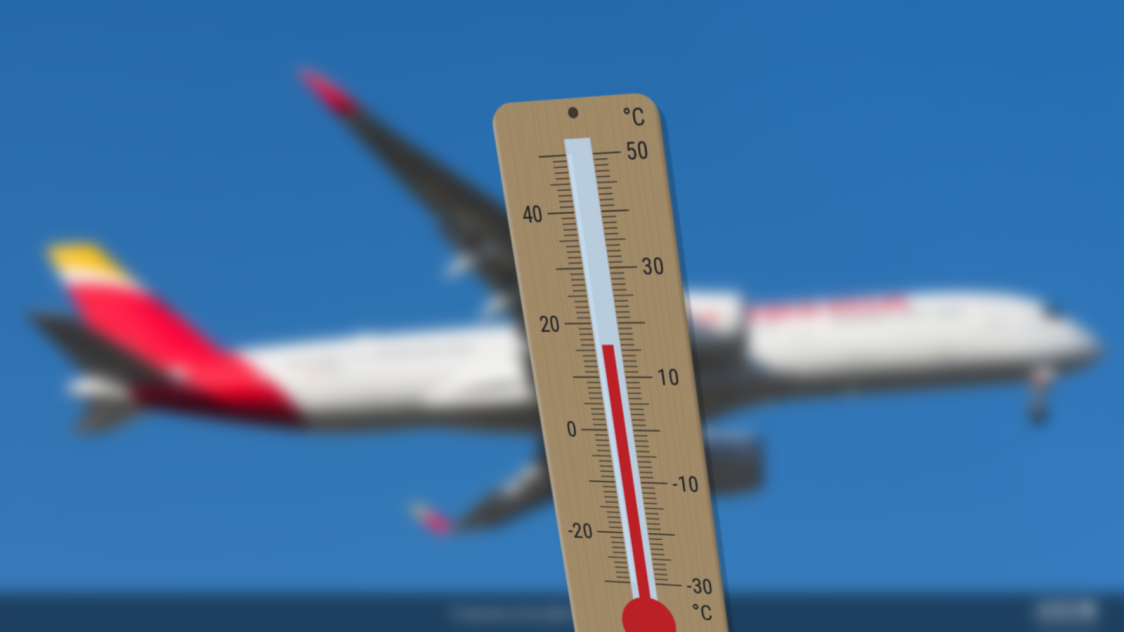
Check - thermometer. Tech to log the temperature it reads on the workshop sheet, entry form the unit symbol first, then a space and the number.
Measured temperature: °C 16
